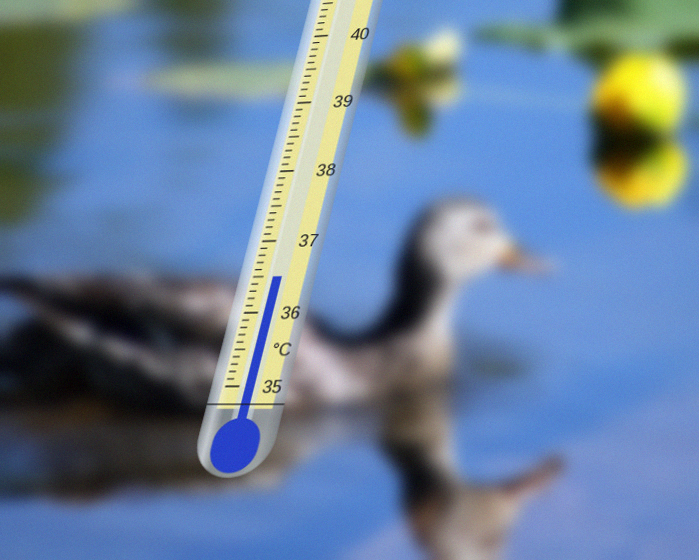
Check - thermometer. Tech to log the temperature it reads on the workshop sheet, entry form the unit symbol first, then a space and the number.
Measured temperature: °C 36.5
